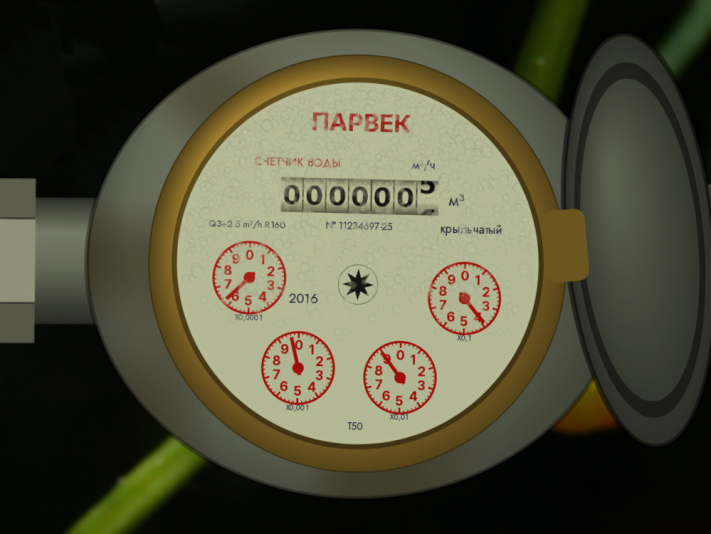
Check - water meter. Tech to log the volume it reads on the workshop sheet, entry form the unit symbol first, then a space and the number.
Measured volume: m³ 5.3896
